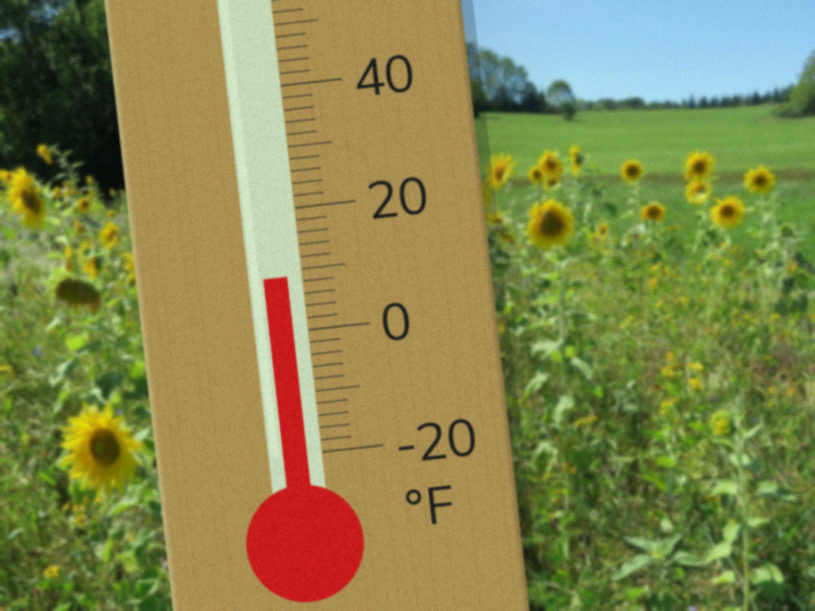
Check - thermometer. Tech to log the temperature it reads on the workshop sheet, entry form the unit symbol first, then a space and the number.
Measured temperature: °F 9
